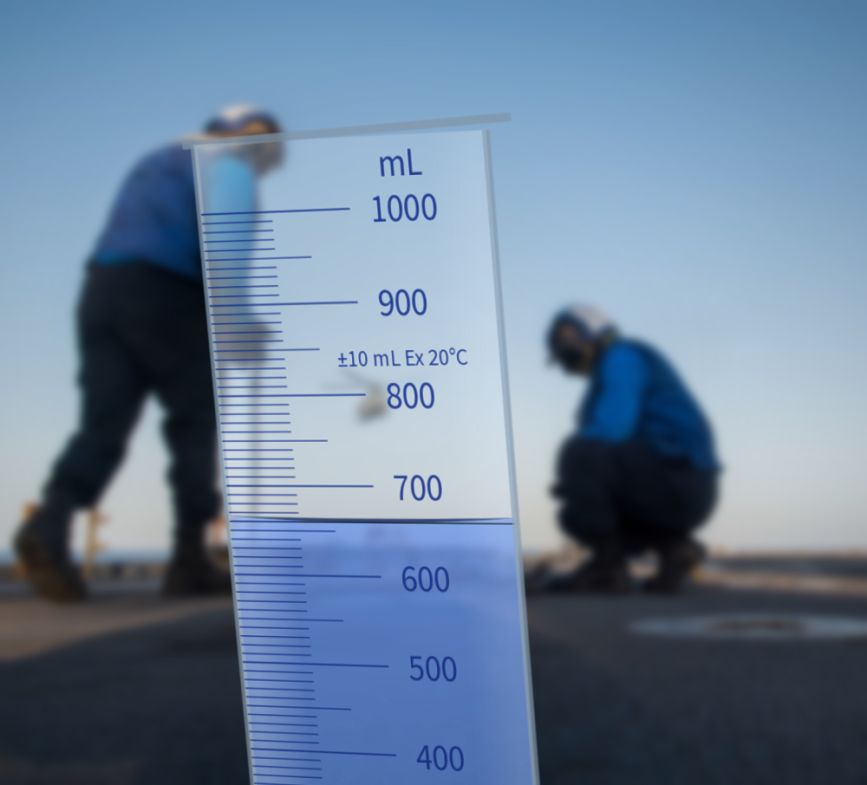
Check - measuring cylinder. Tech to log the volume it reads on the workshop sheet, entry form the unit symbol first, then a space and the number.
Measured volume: mL 660
